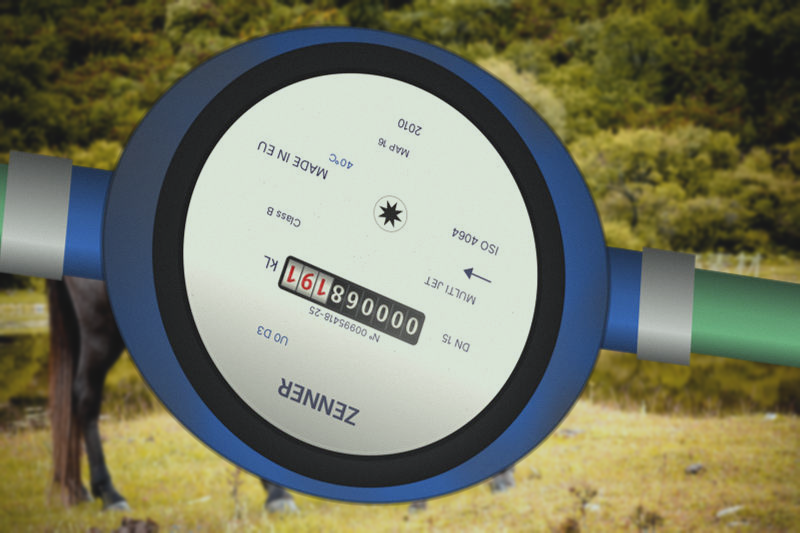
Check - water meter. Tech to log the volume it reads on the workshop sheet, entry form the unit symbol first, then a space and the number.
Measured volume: kL 68.191
